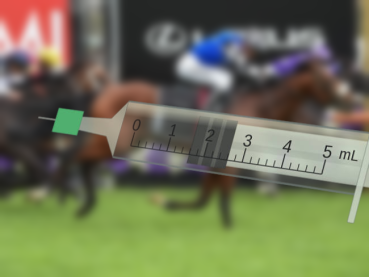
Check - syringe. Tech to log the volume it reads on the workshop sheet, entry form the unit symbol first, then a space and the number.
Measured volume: mL 1.6
